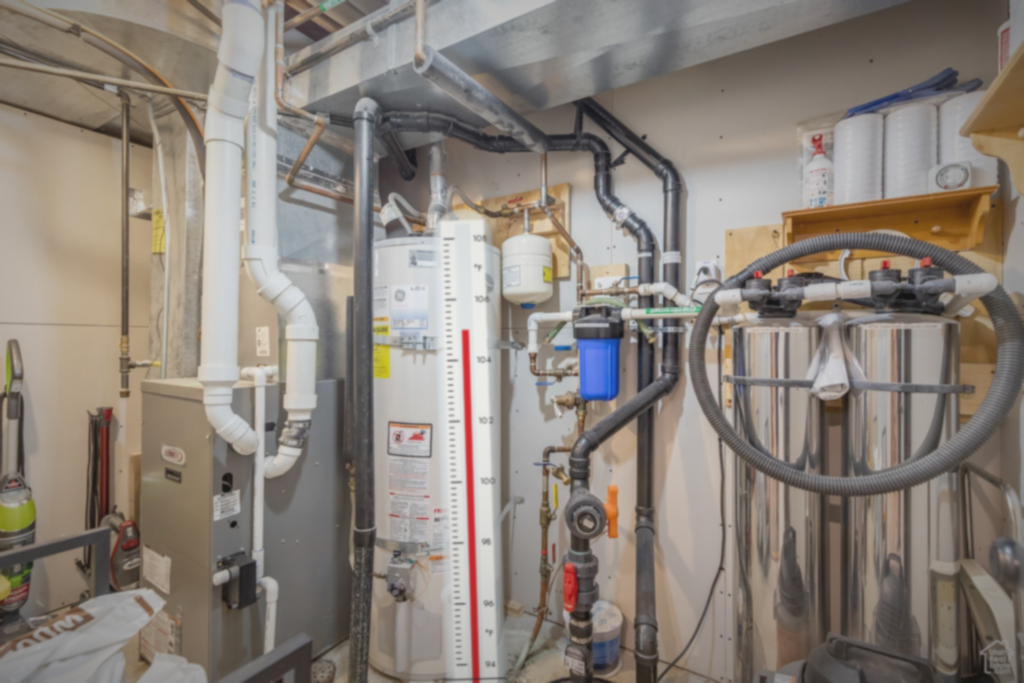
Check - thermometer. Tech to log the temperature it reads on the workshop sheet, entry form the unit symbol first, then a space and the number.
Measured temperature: °F 105
